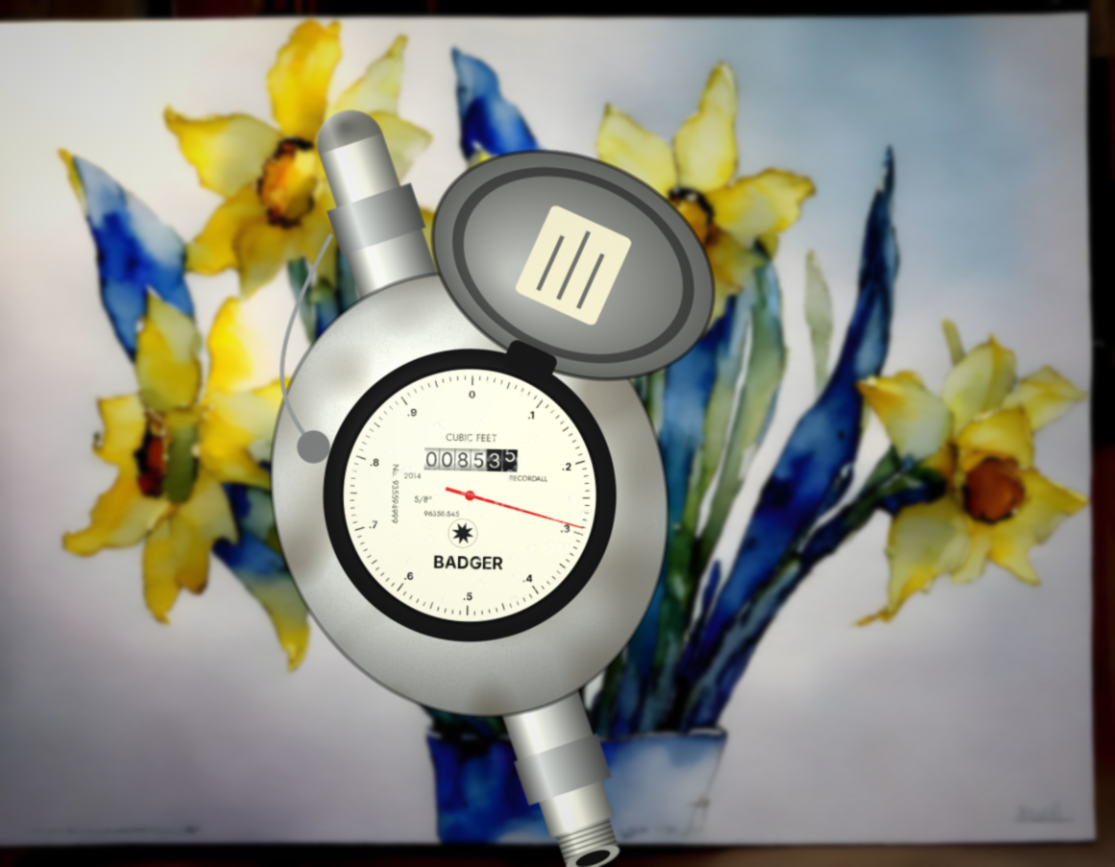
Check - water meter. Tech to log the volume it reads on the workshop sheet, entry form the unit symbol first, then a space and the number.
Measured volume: ft³ 8535.29
